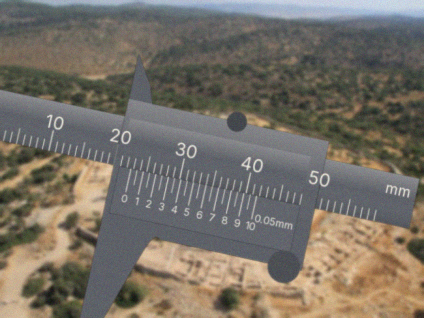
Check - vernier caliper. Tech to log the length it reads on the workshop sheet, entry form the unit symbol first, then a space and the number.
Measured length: mm 22.6
